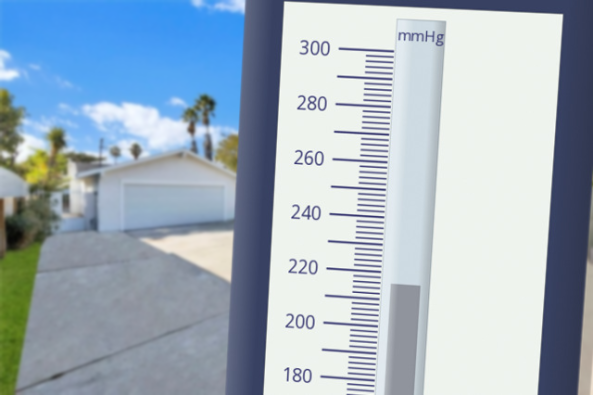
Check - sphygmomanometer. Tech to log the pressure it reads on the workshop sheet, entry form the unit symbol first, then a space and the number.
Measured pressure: mmHg 216
